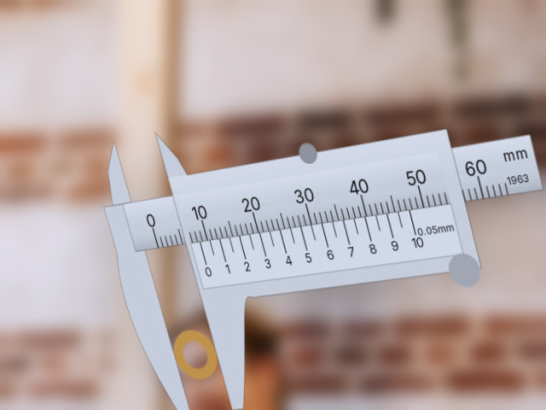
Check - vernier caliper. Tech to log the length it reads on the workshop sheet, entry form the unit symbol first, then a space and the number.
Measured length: mm 8.5
